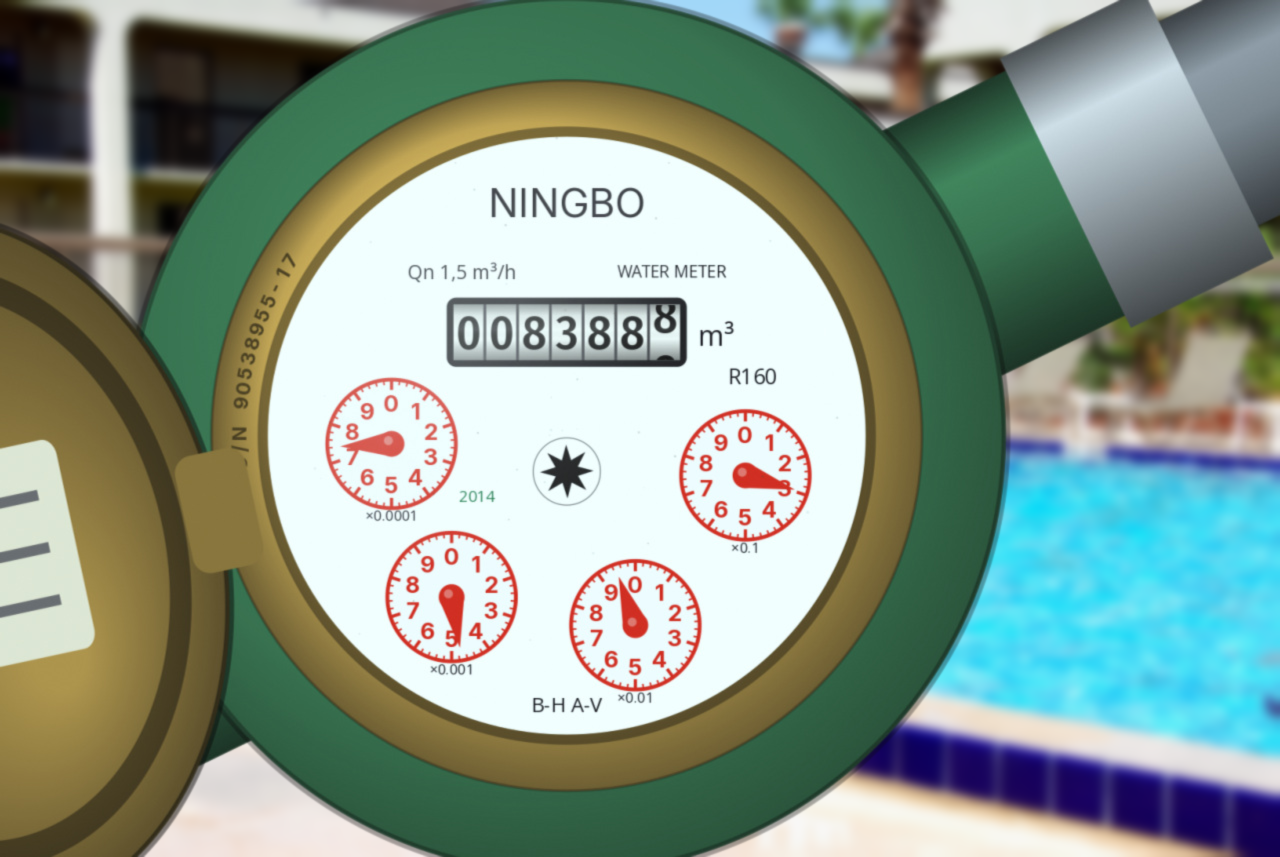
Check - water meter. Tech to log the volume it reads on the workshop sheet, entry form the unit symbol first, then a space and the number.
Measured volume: m³ 83888.2947
